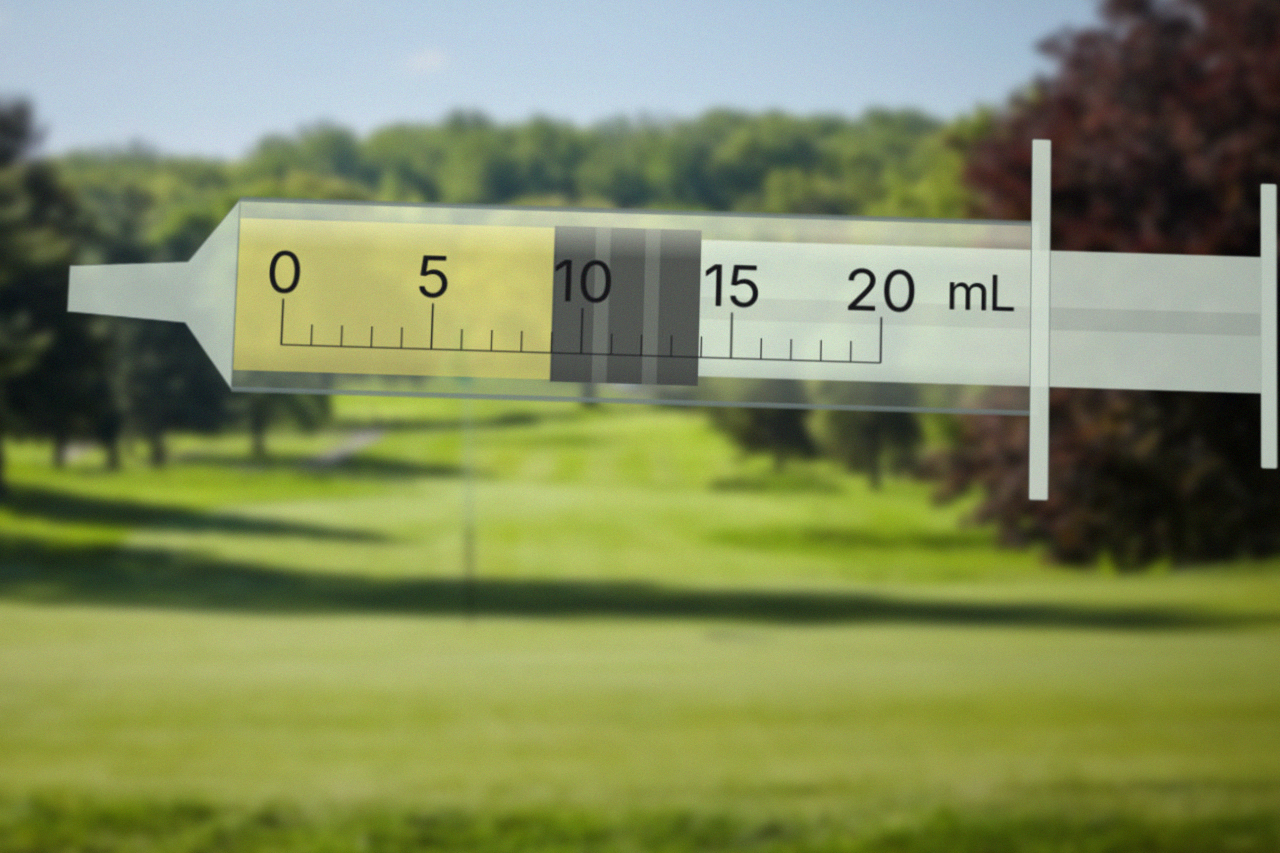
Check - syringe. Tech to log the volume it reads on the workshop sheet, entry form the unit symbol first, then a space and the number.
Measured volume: mL 9
